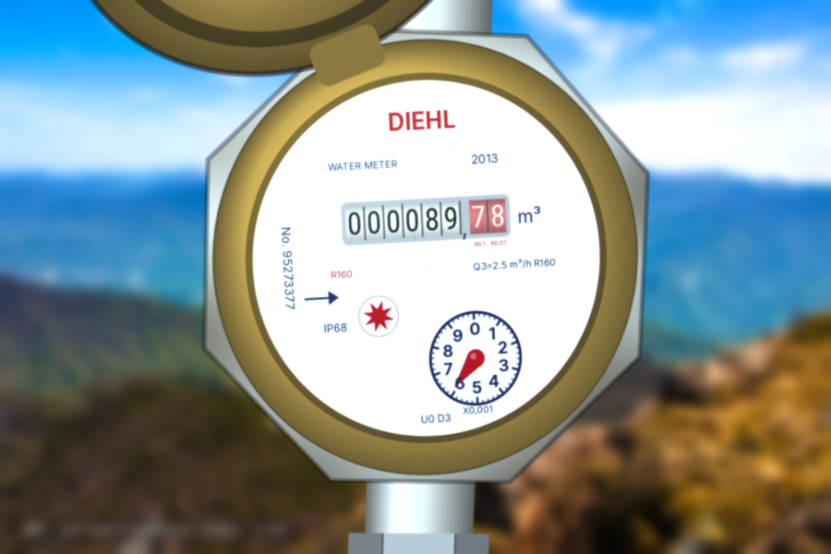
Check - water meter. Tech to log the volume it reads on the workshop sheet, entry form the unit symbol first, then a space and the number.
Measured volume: m³ 89.786
